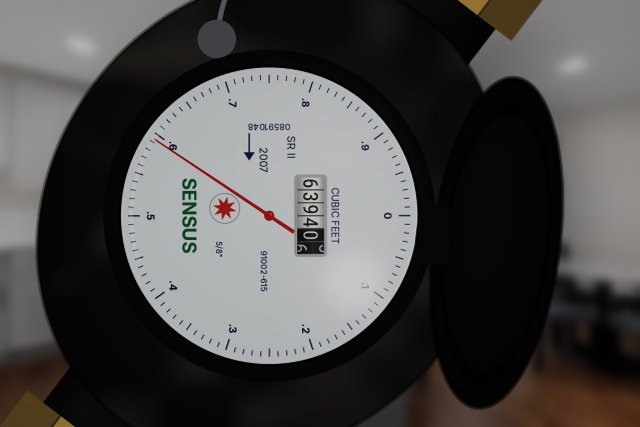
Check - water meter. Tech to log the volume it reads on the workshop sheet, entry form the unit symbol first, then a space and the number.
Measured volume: ft³ 639405.59
